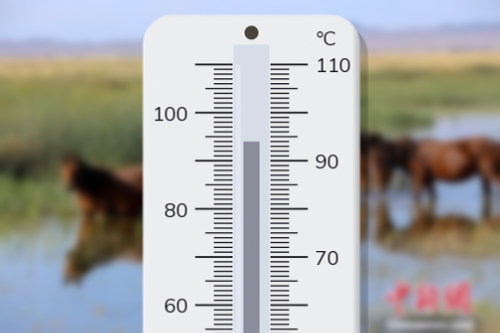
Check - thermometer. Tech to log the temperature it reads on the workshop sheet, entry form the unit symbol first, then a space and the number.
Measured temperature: °C 94
